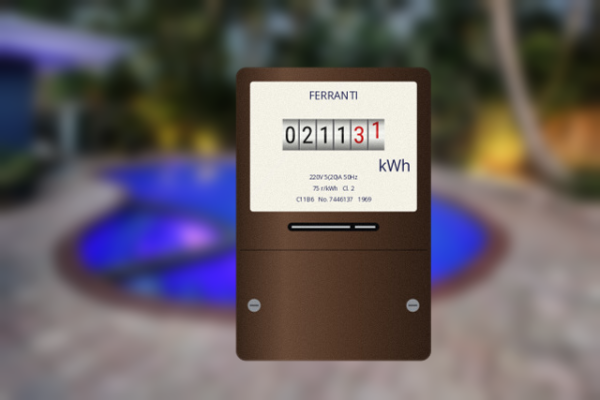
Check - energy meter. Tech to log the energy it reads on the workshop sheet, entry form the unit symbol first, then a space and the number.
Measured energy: kWh 211.31
